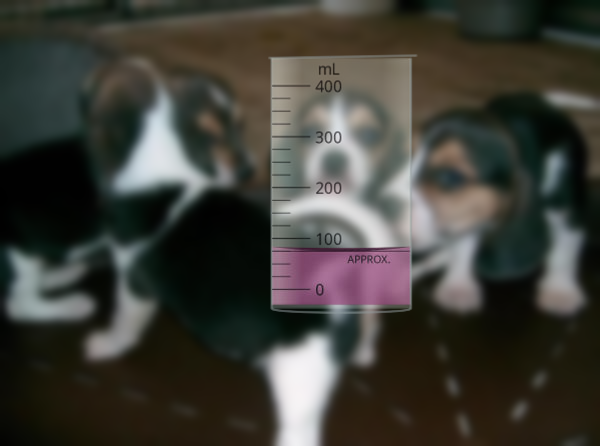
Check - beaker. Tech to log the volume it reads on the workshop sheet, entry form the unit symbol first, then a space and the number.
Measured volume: mL 75
